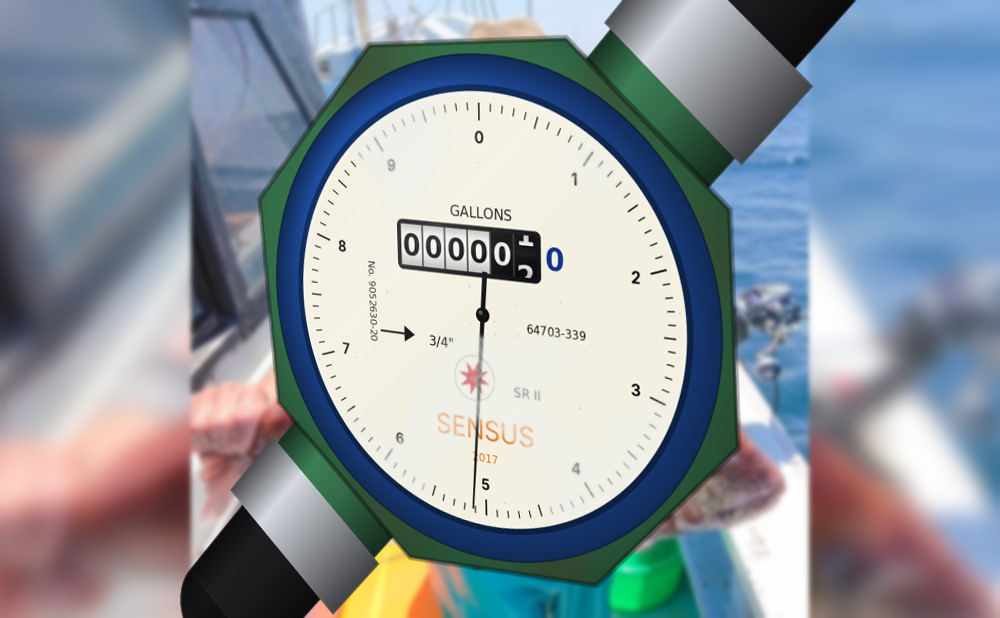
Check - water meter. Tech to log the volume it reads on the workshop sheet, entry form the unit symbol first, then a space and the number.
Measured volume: gal 15.1
